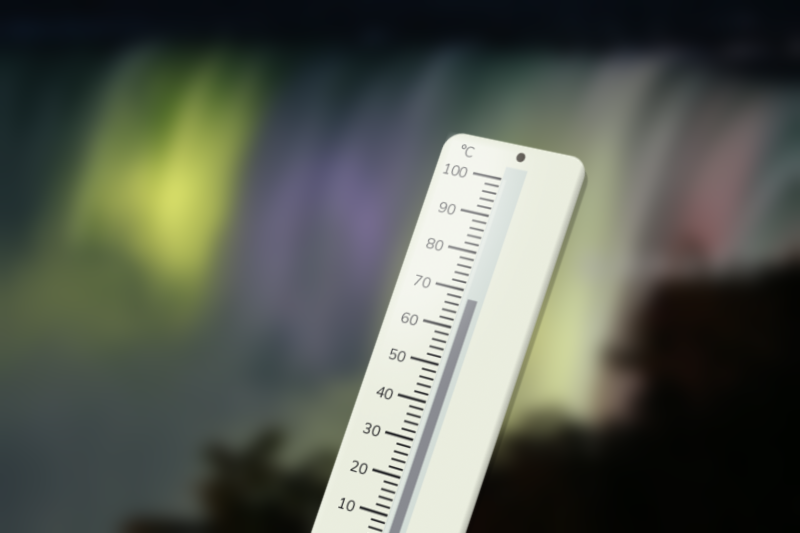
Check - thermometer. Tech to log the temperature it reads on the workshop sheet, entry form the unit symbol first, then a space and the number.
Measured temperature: °C 68
